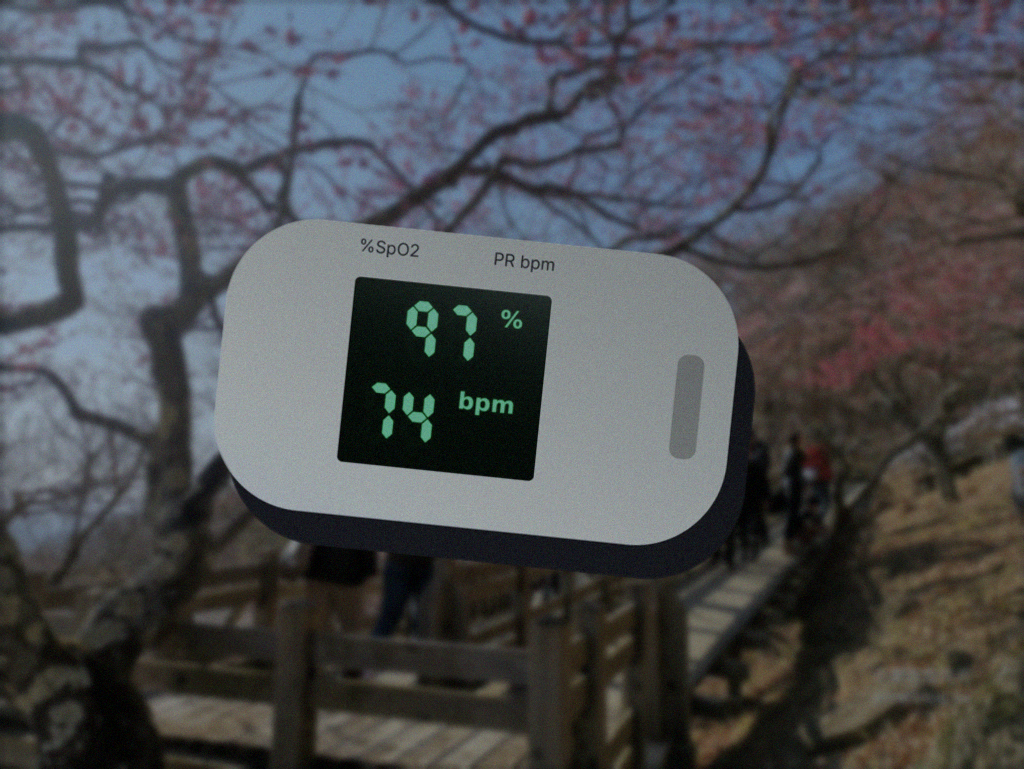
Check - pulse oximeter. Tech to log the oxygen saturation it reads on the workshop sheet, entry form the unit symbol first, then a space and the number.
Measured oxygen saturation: % 97
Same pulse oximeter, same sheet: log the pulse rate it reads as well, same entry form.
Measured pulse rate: bpm 74
